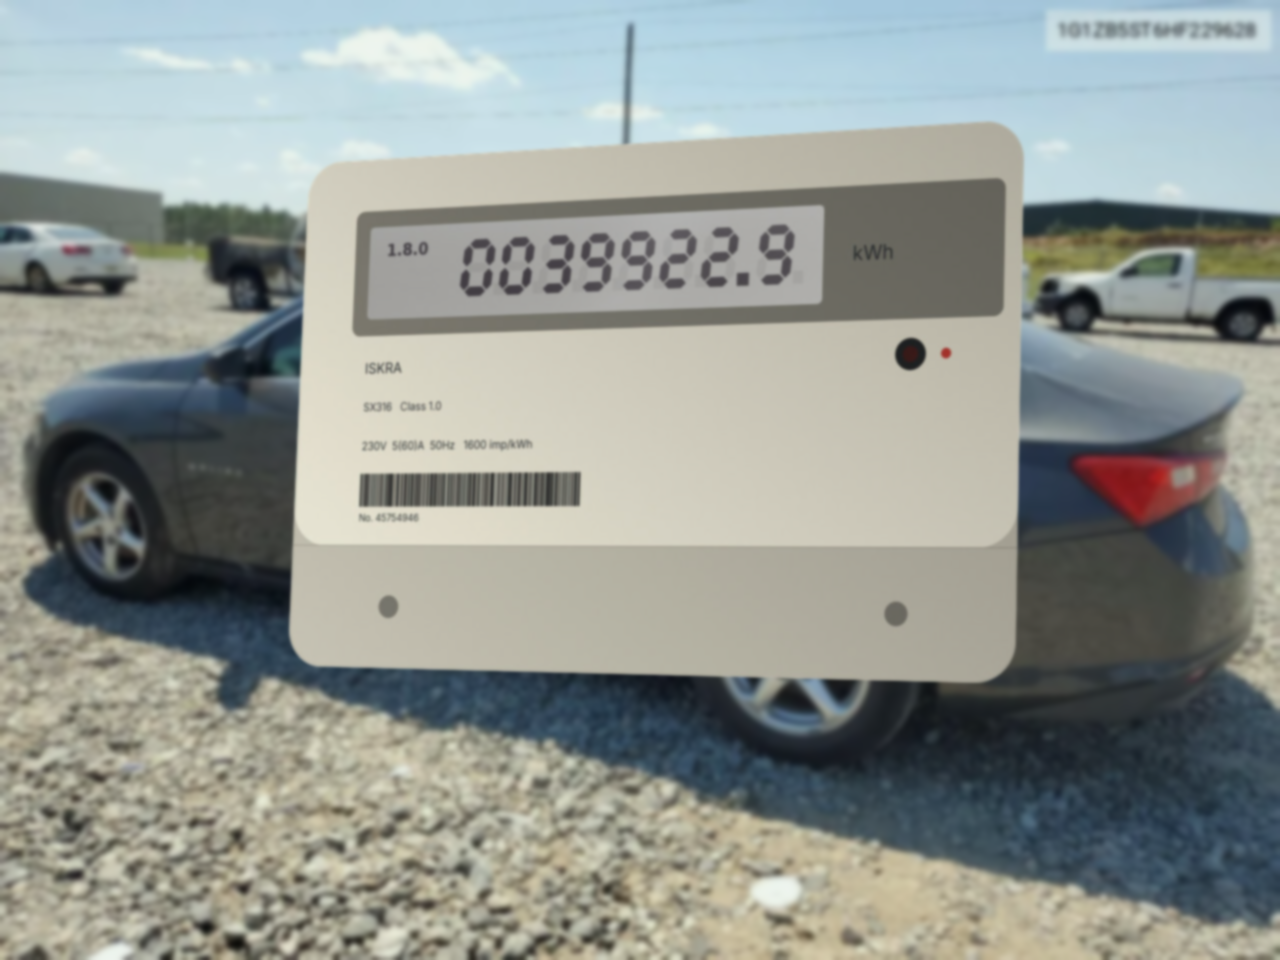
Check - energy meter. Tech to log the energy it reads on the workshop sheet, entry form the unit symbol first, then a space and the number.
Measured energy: kWh 39922.9
